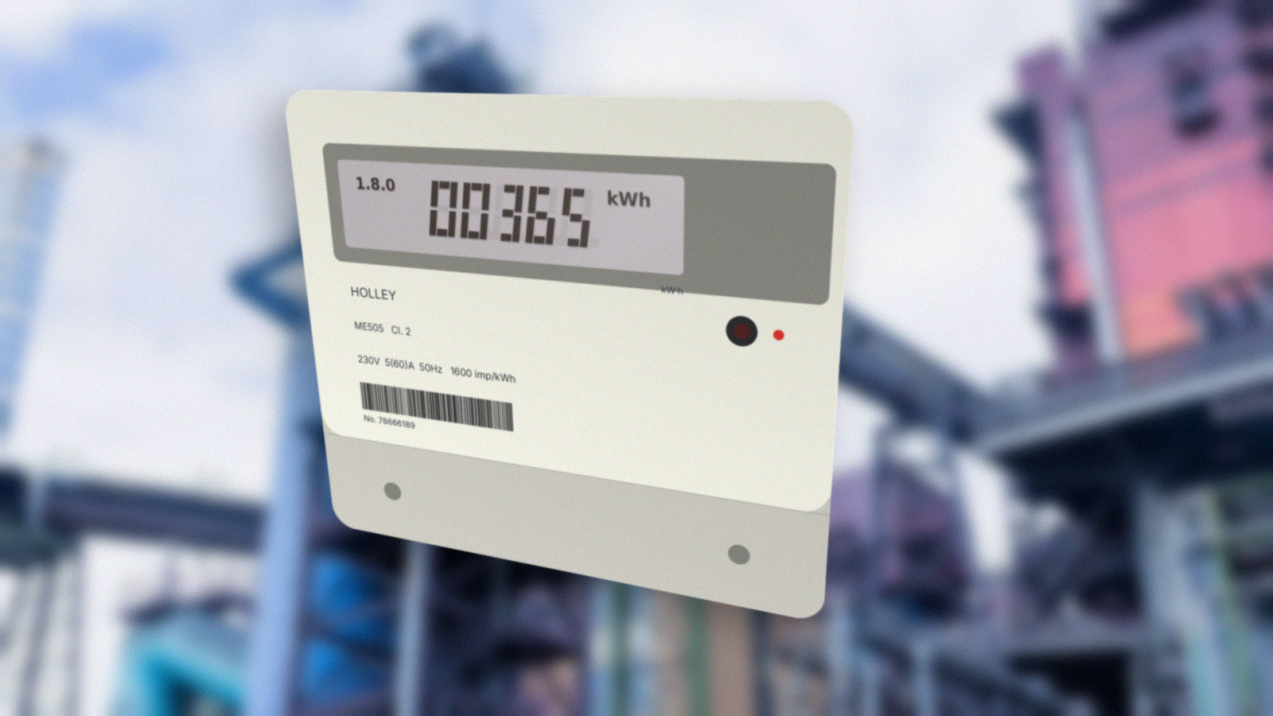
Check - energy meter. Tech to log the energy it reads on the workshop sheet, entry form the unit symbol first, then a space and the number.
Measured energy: kWh 365
